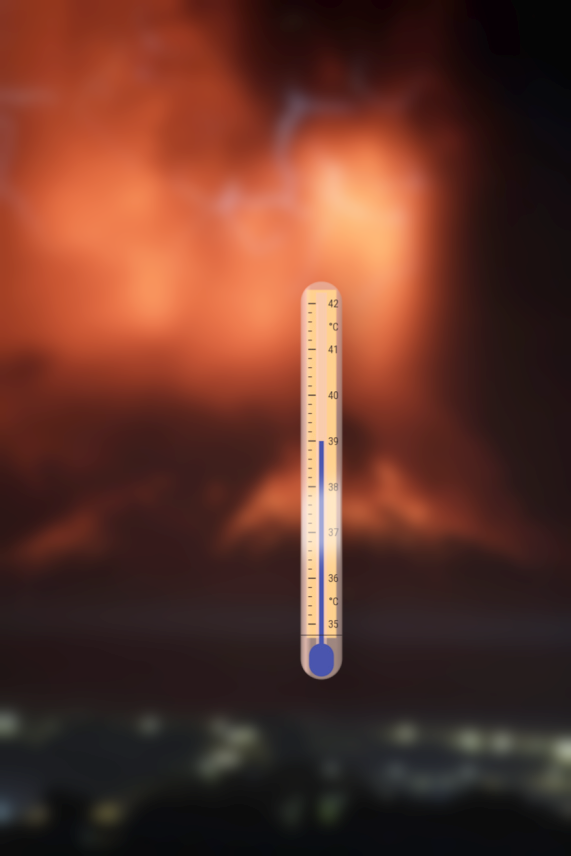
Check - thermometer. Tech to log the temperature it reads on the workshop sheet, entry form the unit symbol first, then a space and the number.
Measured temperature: °C 39
